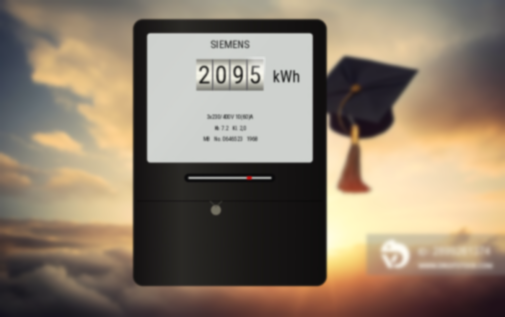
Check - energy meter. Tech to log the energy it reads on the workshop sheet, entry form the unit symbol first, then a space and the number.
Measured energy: kWh 2095
